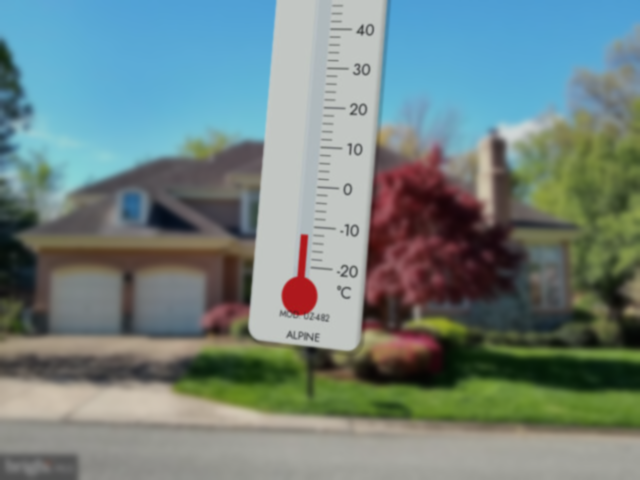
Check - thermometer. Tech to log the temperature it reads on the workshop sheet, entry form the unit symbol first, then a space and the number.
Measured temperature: °C -12
